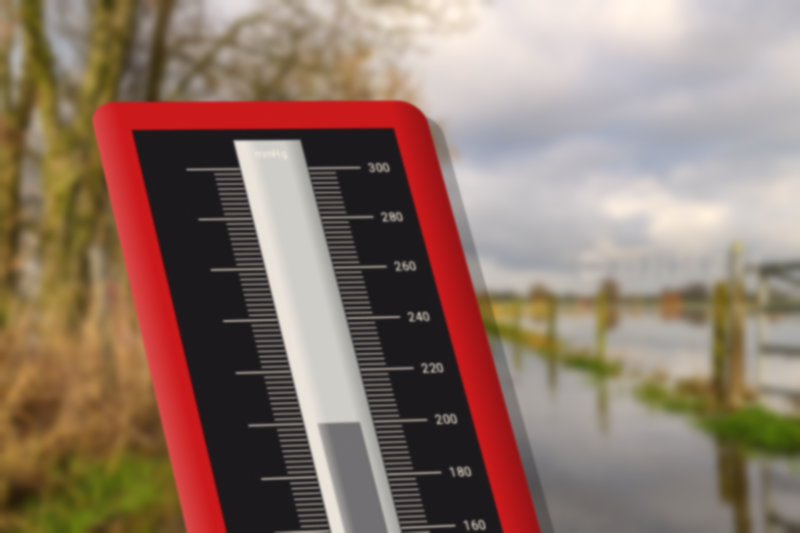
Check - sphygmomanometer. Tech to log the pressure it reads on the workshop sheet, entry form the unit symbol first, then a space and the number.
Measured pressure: mmHg 200
